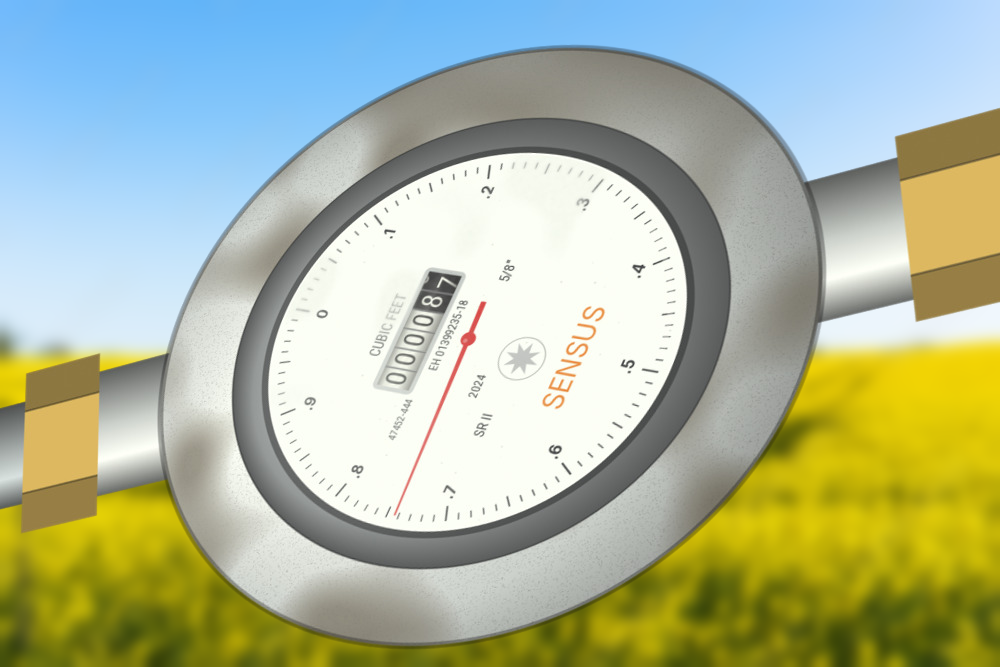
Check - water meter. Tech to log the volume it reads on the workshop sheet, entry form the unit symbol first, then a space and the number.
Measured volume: ft³ 86.74
